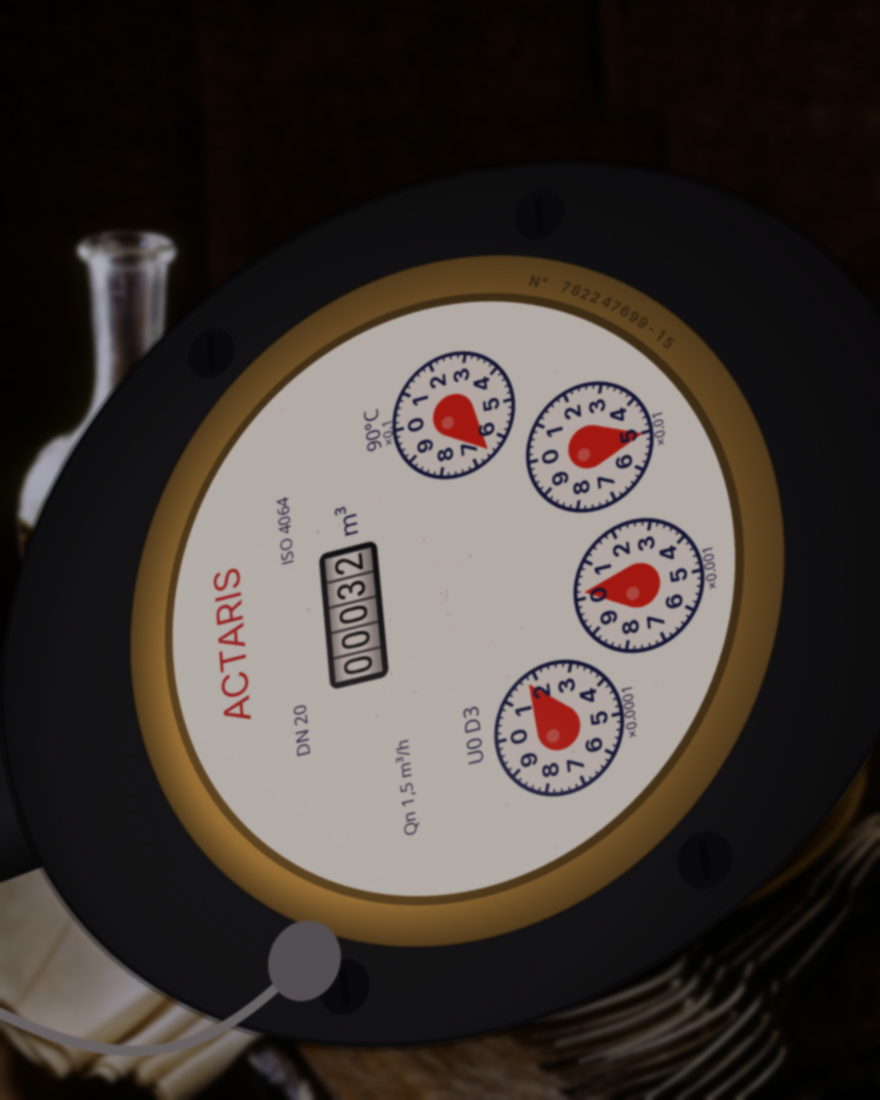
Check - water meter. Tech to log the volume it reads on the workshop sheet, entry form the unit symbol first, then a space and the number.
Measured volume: m³ 32.6501
